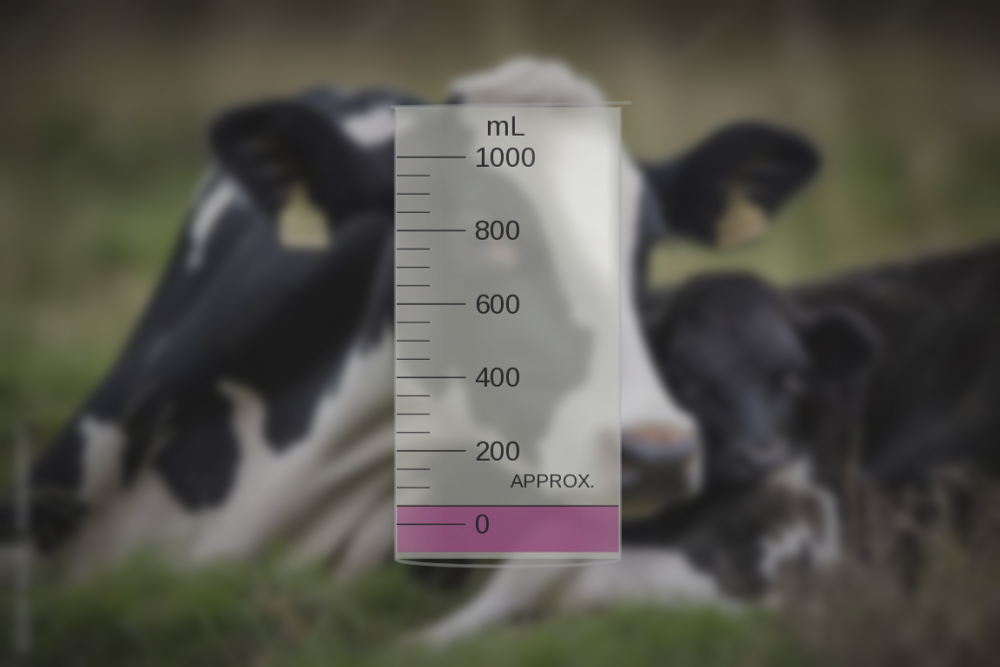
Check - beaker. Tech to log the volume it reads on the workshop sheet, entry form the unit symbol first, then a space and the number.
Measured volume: mL 50
